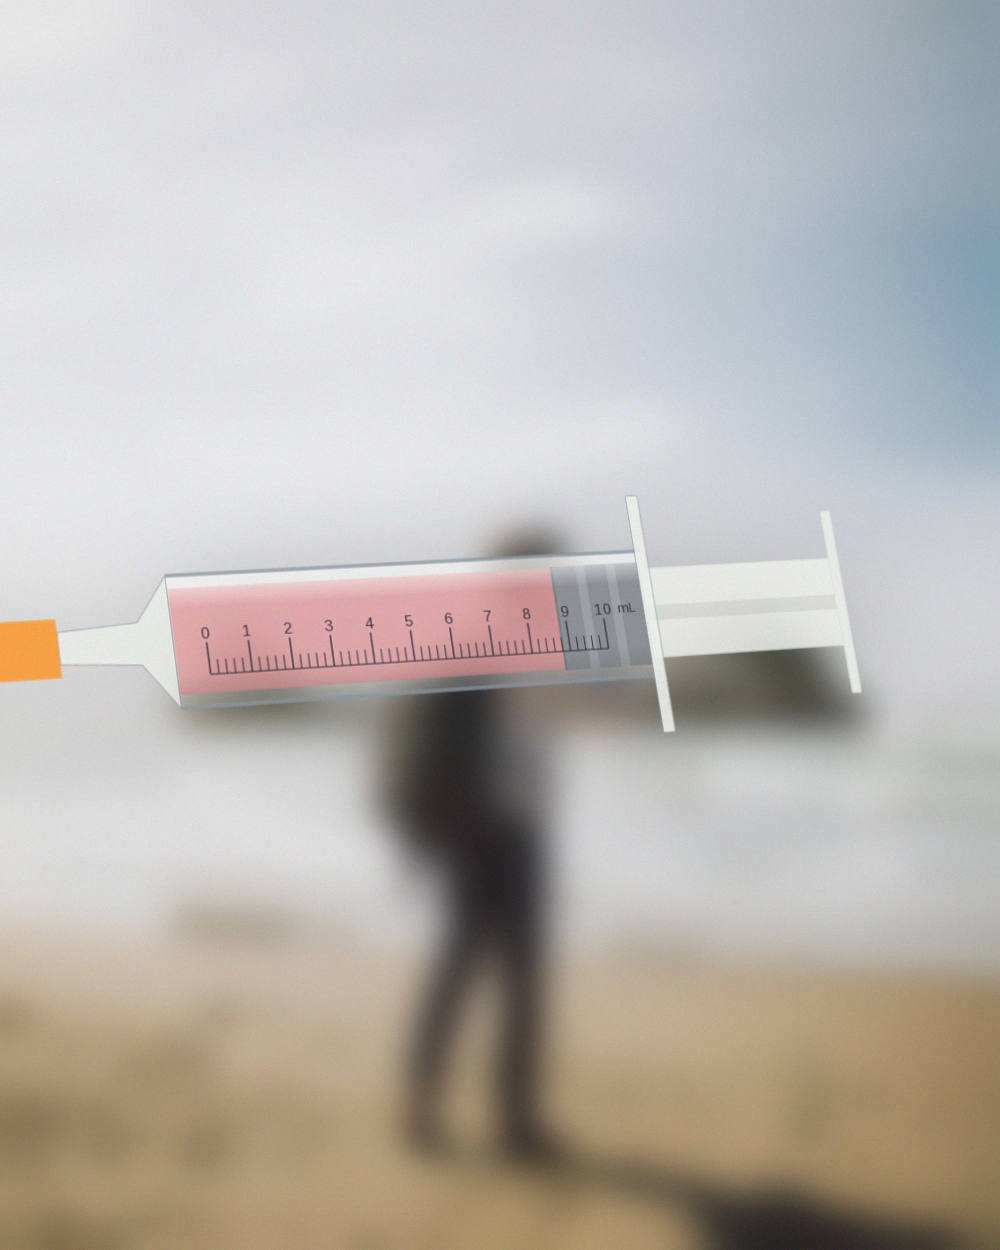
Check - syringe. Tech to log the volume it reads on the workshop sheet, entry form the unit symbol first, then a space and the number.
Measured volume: mL 8.8
